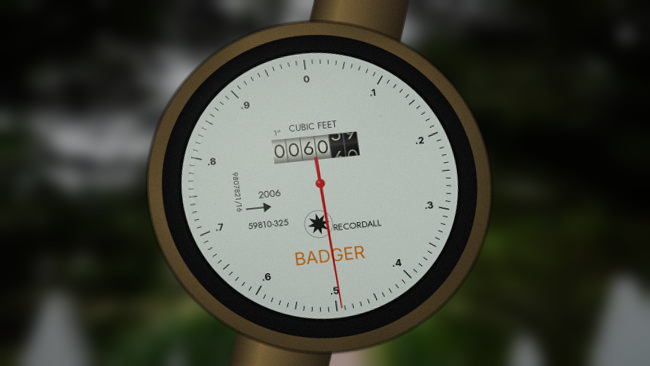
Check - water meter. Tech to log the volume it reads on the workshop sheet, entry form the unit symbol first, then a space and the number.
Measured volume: ft³ 6059.49
